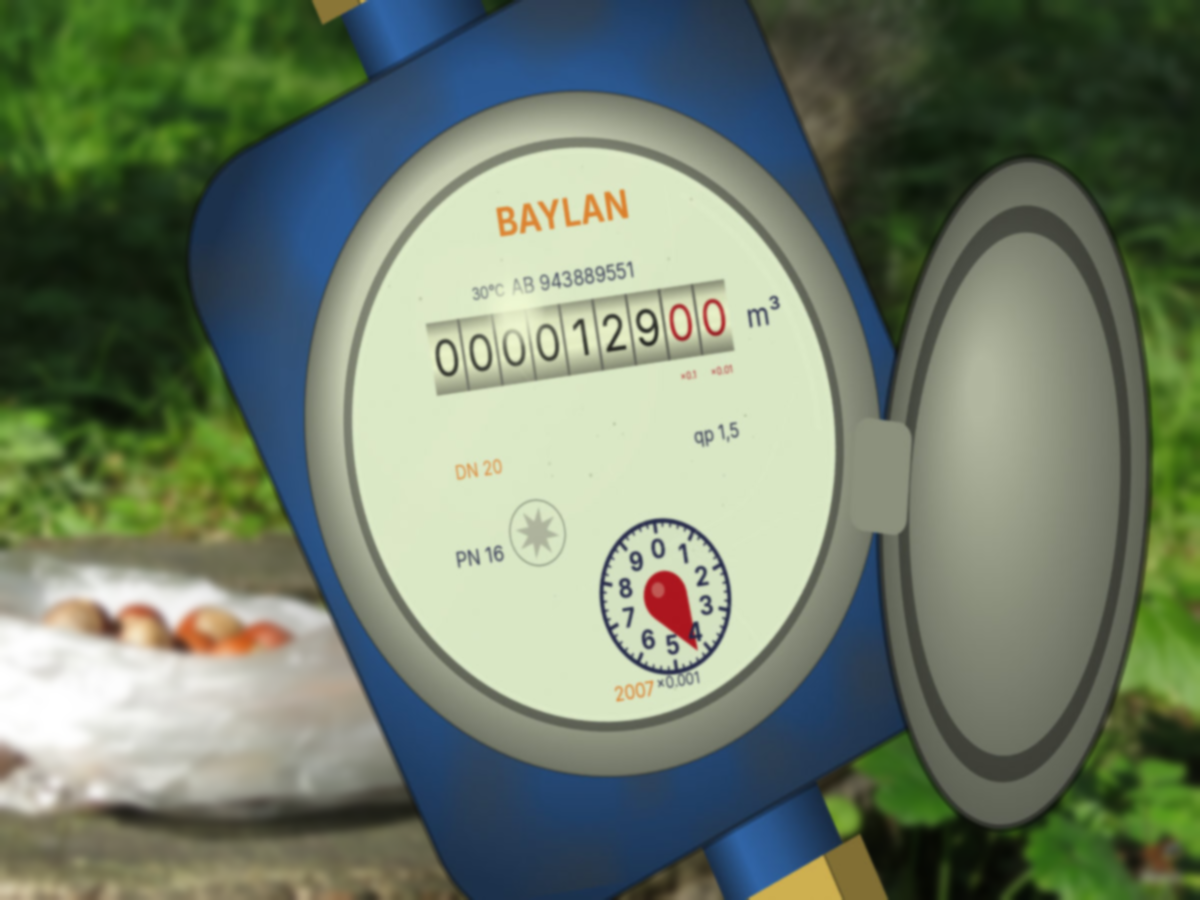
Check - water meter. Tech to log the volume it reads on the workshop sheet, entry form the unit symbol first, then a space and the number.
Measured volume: m³ 129.004
